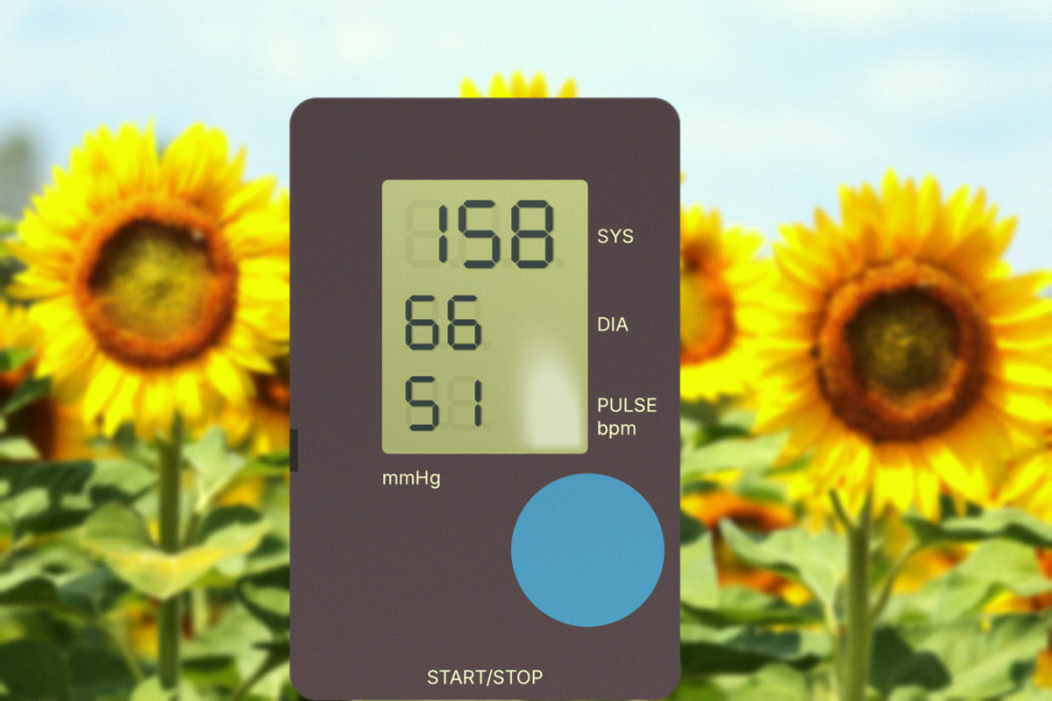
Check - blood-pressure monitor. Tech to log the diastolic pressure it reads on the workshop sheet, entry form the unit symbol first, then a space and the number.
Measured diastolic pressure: mmHg 66
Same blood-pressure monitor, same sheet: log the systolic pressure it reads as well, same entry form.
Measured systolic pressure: mmHg 158
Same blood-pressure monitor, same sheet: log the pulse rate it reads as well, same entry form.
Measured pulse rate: bpm 51
